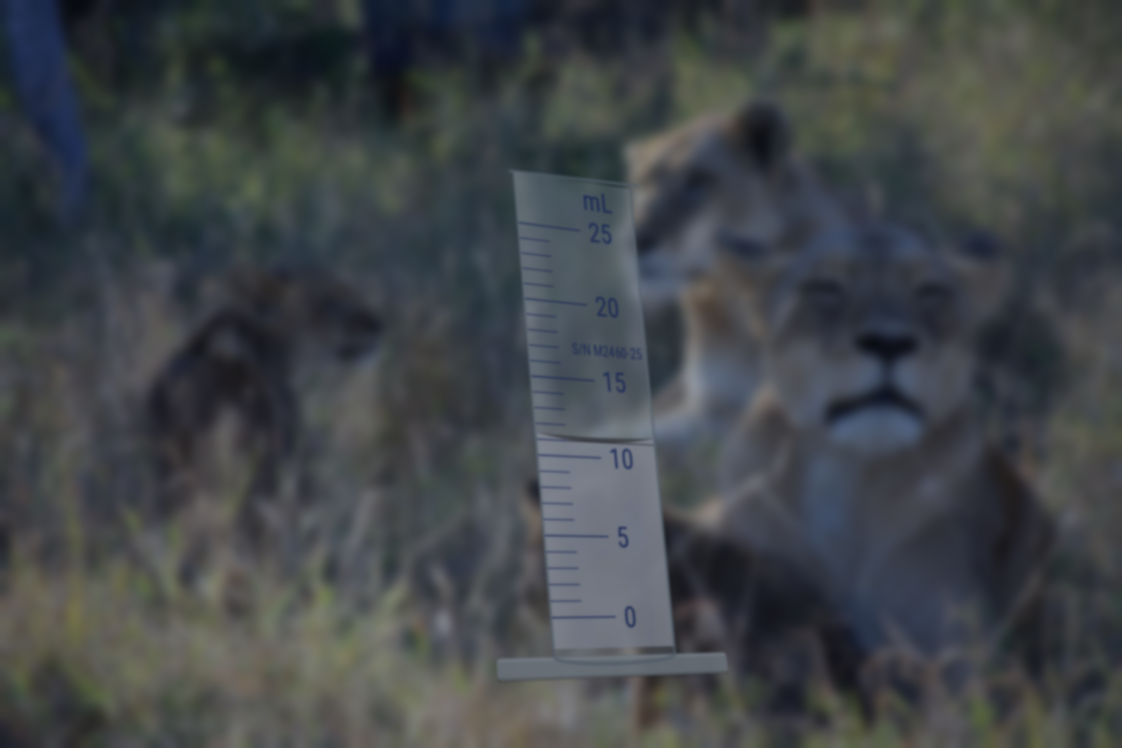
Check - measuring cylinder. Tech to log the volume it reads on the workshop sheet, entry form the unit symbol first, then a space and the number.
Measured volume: mL 11
